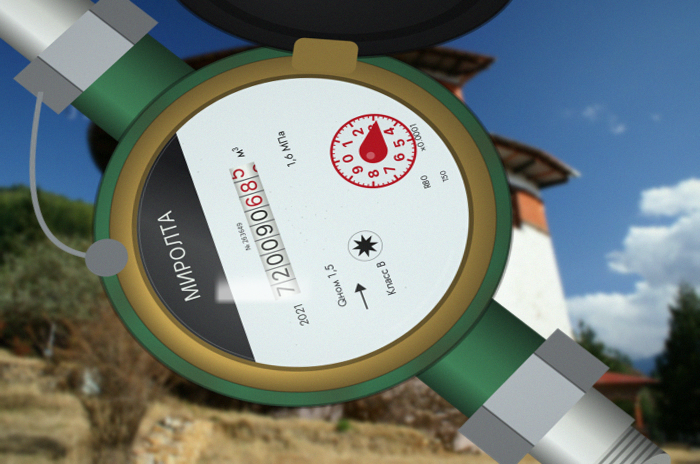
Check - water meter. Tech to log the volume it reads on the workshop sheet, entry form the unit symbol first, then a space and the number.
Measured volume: m³ 720090.6853
